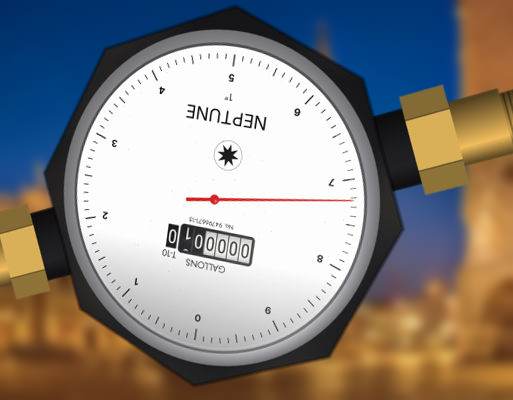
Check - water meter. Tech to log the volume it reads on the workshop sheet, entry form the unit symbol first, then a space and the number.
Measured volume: gal 7.2
